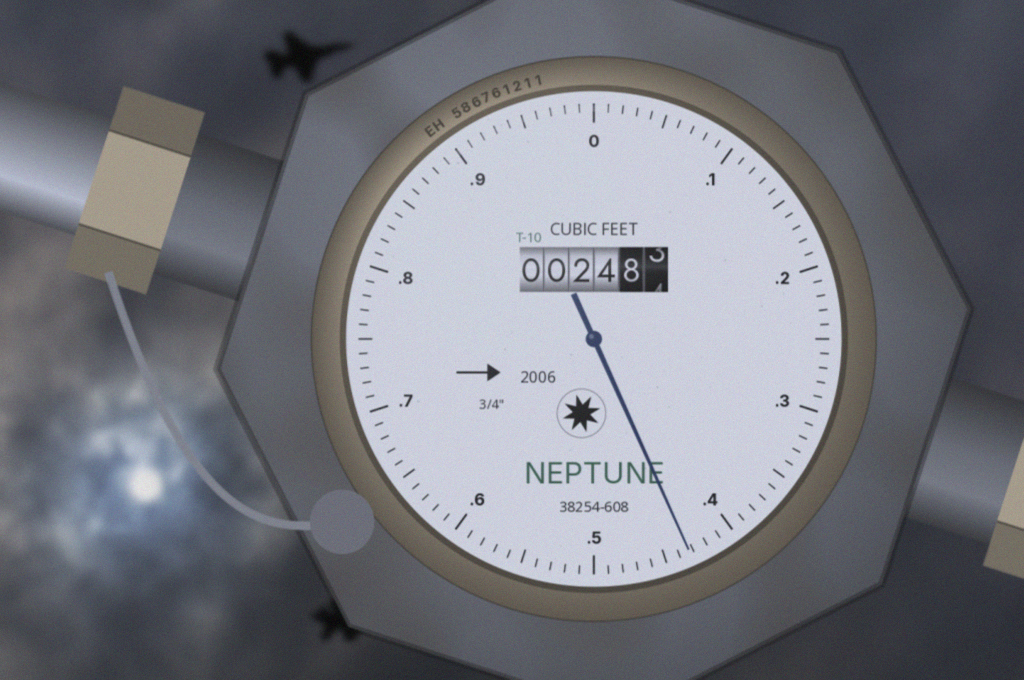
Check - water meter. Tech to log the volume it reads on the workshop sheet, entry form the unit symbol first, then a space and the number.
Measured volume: ft³ 2483.43
